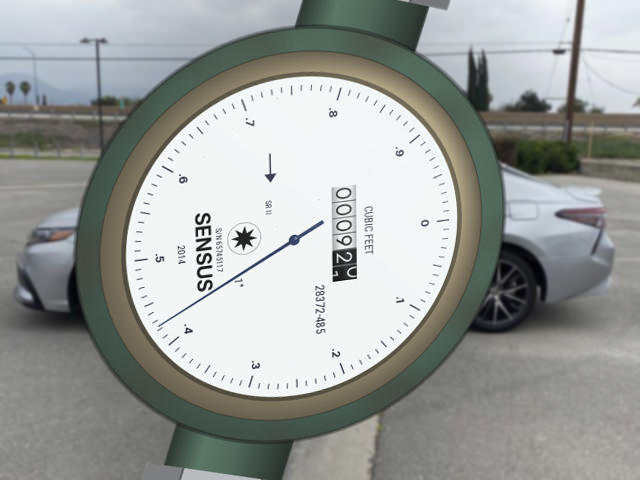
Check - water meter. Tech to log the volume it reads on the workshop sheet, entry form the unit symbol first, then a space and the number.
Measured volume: ft³ 920.42
